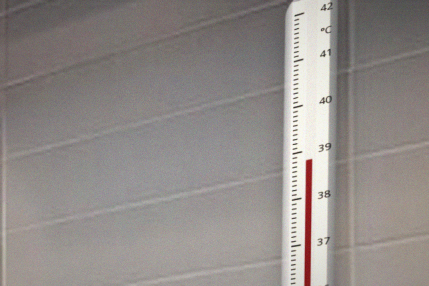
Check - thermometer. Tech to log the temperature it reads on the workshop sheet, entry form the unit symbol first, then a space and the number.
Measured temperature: °C 38.8
